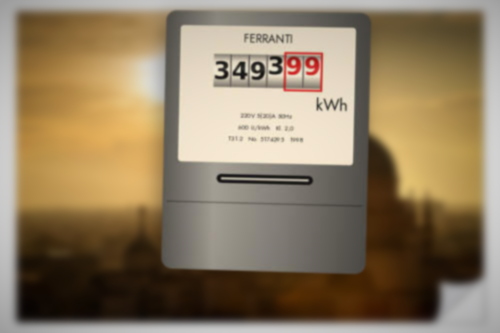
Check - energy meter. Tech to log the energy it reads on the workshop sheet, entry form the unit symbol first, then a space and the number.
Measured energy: kWh 3493.99
